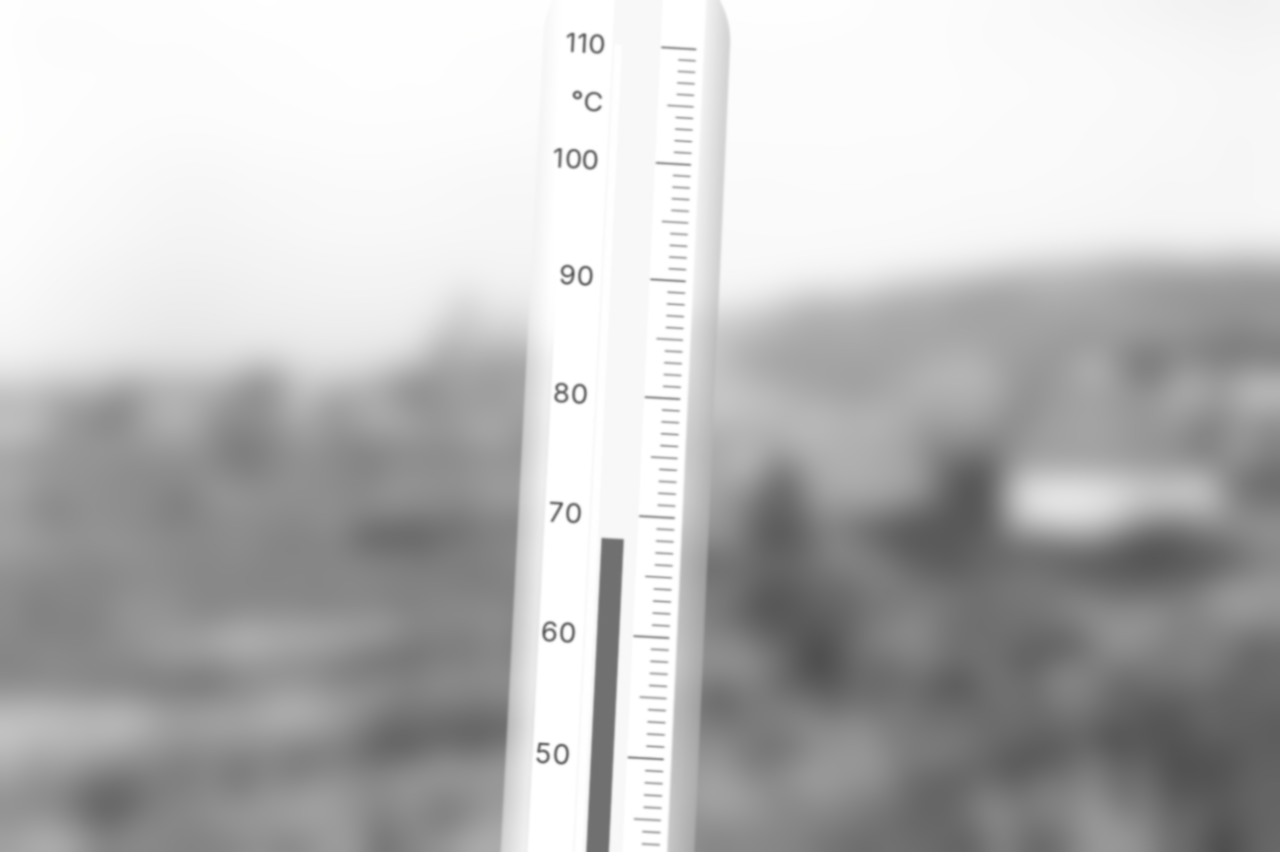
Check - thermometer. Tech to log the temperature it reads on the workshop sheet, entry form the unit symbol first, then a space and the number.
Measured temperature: °C 68
